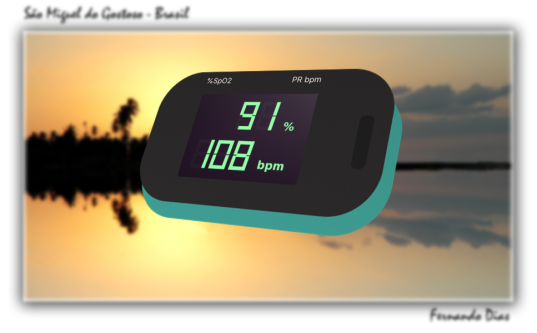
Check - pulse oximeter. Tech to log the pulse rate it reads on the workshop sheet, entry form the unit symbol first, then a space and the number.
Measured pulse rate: bpm 108
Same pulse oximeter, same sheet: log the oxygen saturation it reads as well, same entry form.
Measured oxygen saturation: % 91
